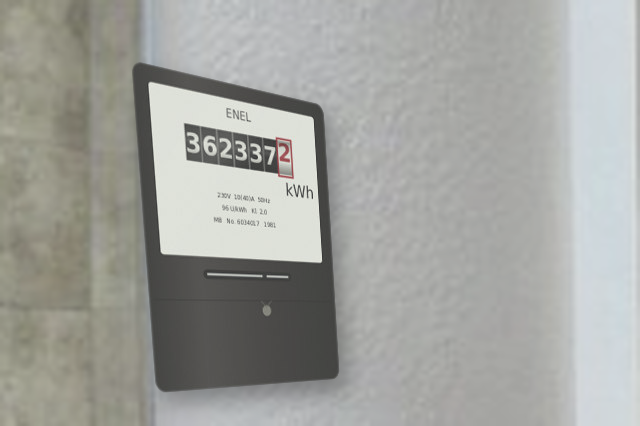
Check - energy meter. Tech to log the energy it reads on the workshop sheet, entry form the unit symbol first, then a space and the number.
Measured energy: kWh 362337.2
